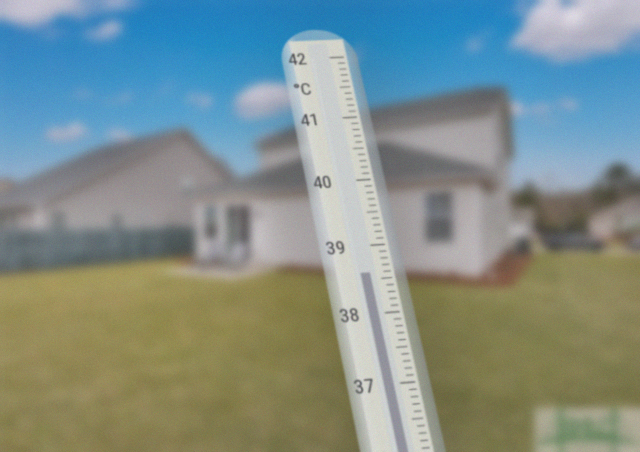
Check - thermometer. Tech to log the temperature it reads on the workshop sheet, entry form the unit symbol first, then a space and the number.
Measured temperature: °C 38.6
